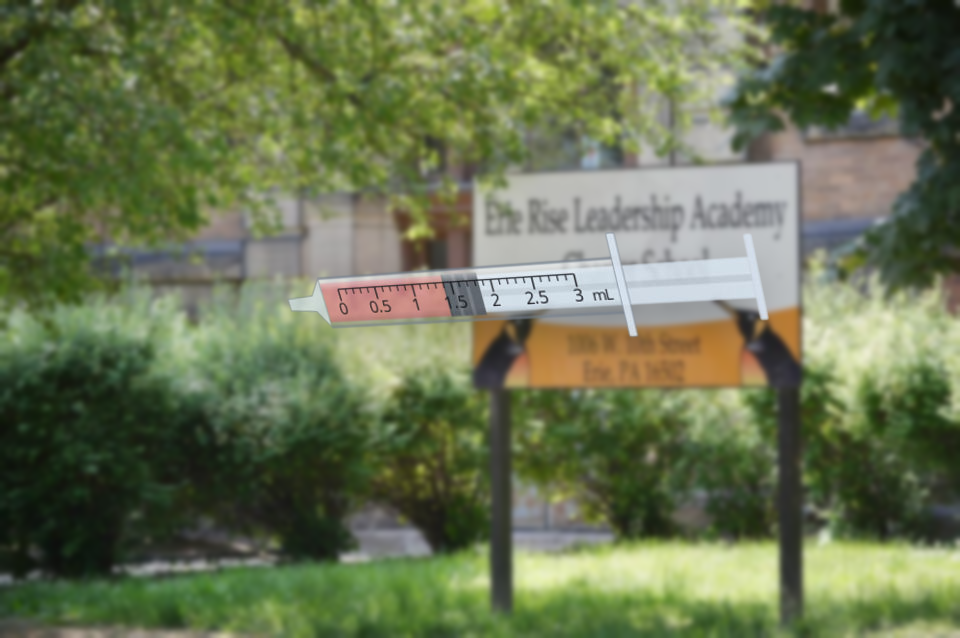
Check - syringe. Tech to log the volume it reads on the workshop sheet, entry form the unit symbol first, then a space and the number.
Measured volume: mL 1.4
